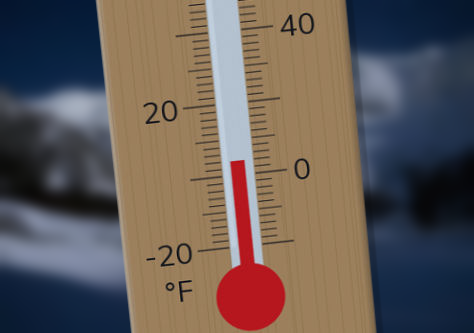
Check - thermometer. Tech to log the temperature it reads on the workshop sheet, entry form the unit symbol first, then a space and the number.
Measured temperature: °F 4
